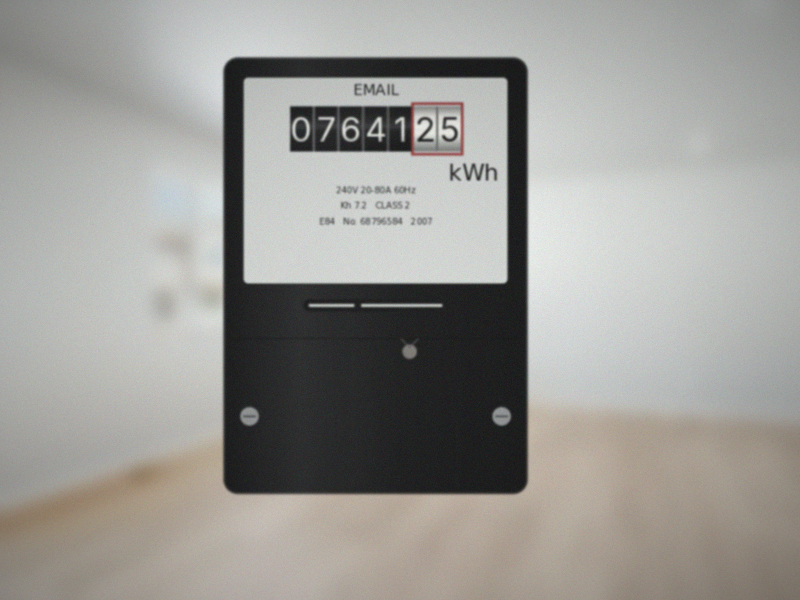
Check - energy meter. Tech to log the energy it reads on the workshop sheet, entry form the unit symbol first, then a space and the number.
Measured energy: kWh 7641.25
